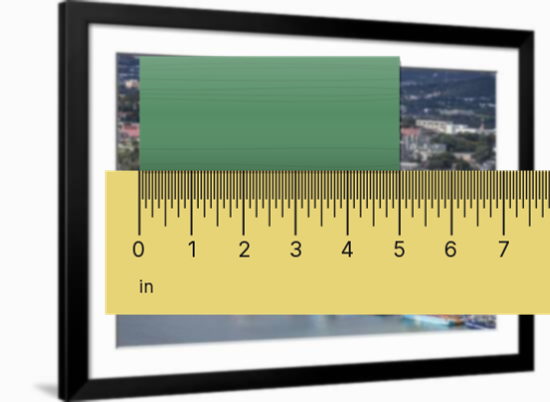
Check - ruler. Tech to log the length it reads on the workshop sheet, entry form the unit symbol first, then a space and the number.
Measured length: in 5
